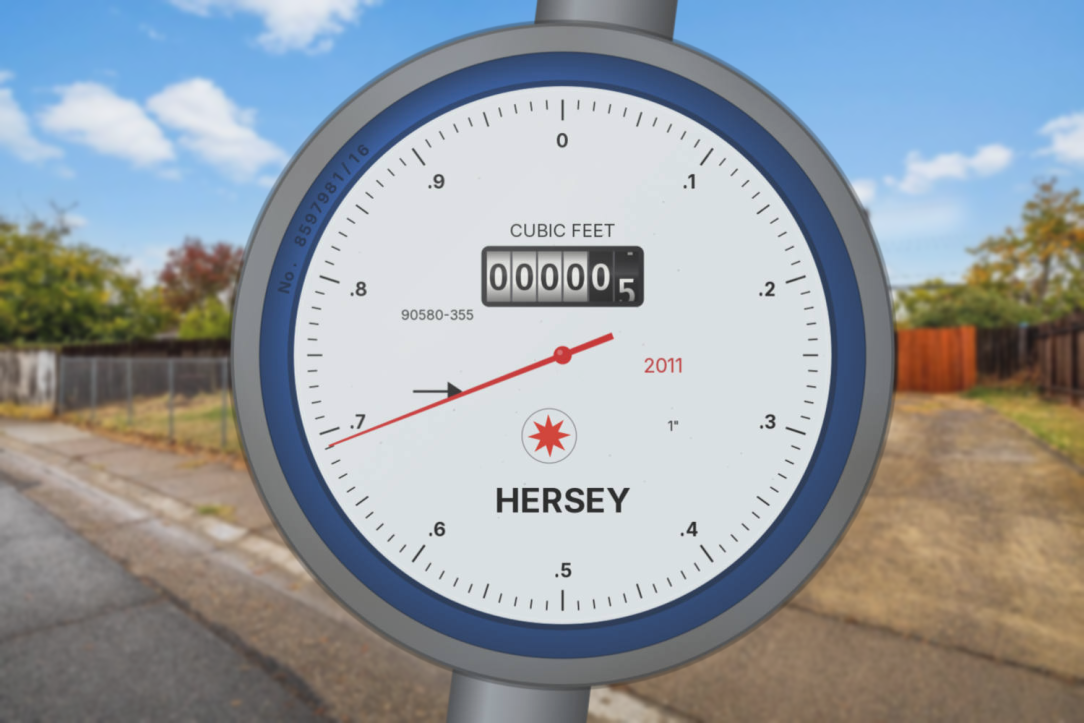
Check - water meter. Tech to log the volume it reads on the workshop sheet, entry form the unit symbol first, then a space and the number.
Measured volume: ft³ 4.69
